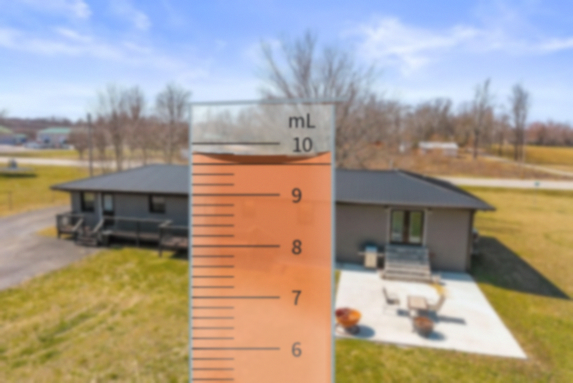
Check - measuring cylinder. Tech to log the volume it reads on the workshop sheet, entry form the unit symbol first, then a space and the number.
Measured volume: mL 9.6
